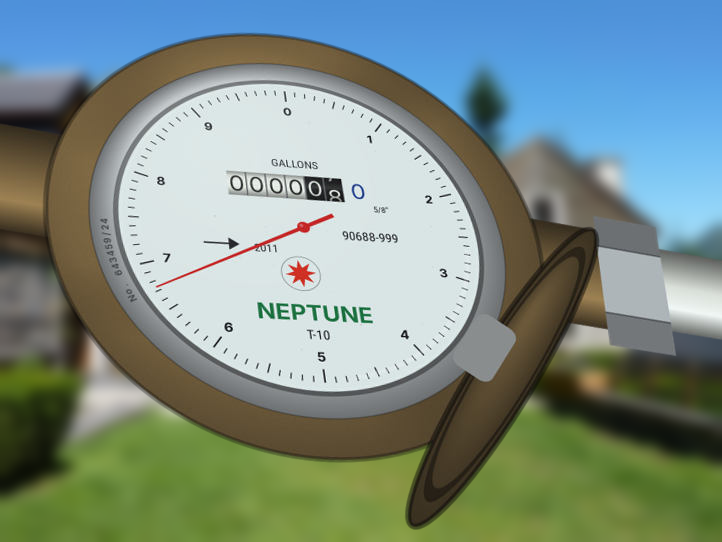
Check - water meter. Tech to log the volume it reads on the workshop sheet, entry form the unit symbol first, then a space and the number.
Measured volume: gal 76.7
